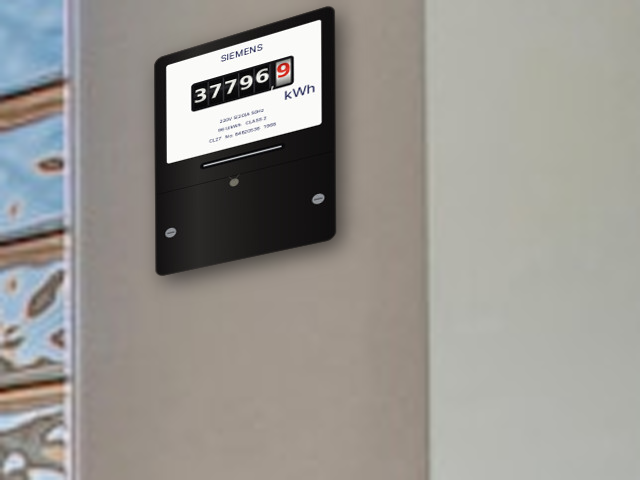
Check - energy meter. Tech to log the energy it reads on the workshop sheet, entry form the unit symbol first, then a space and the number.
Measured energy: kWh 37796.9
